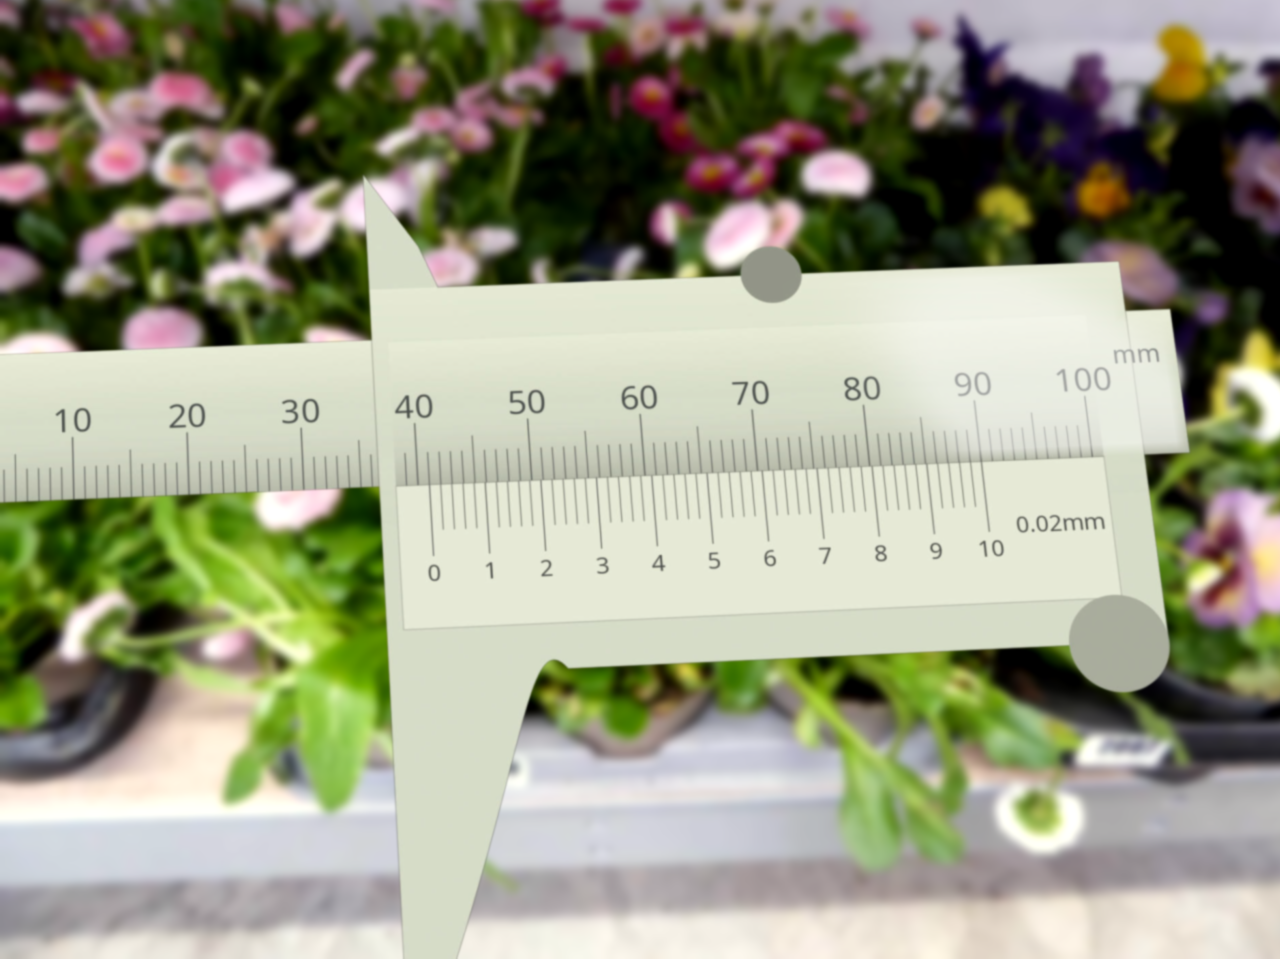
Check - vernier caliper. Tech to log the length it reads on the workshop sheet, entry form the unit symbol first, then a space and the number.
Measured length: mm 41.0
